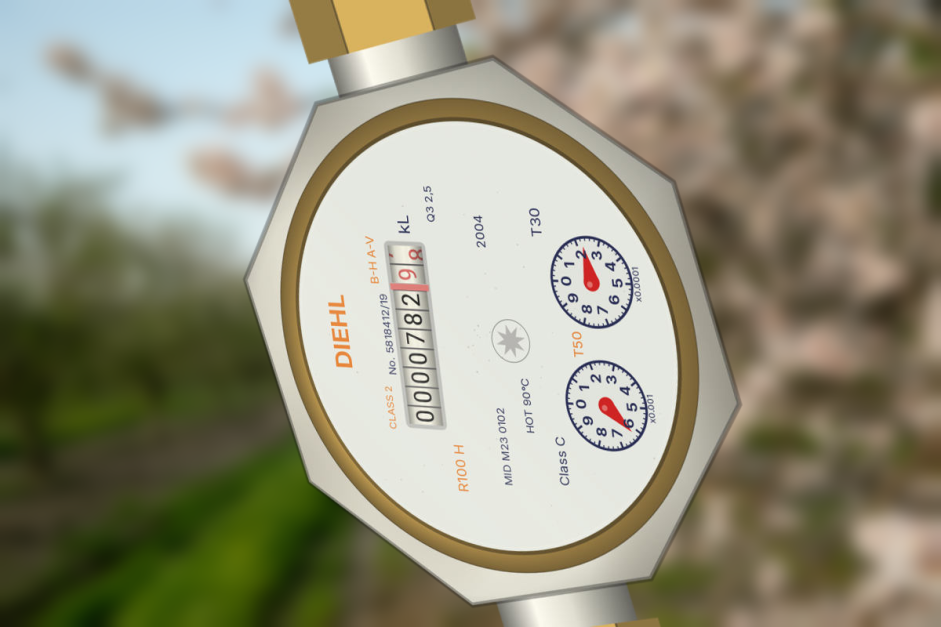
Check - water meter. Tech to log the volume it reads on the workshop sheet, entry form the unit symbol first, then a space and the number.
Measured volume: kL 782.9762
